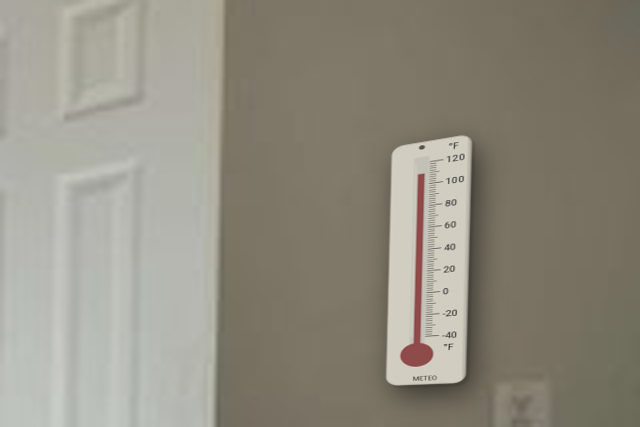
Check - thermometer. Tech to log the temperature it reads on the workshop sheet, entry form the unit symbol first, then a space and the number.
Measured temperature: °F 110
